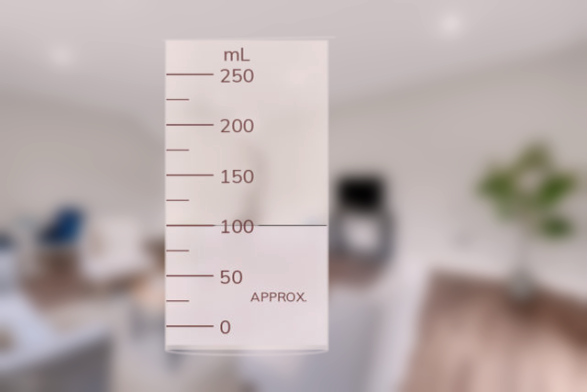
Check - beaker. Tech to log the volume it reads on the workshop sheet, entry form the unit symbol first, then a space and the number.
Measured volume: mL 100
